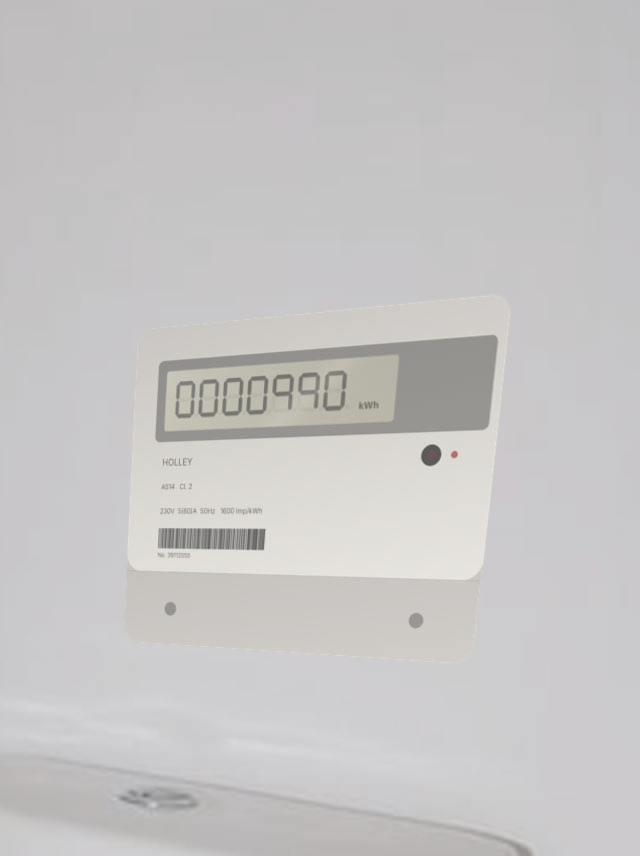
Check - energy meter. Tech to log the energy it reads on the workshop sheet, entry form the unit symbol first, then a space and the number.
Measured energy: kWh 990
